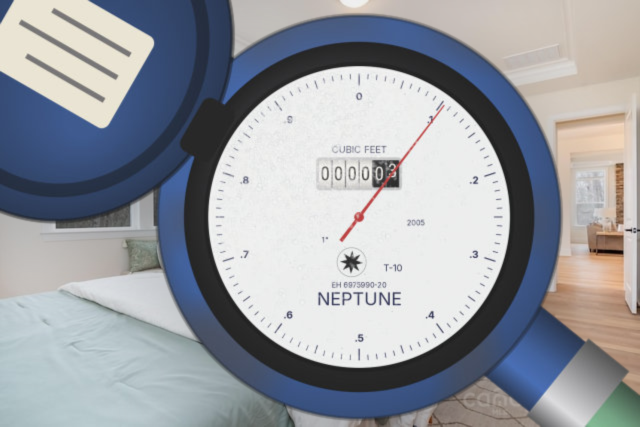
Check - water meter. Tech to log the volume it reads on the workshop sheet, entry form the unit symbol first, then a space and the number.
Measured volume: ft³ 3.10
